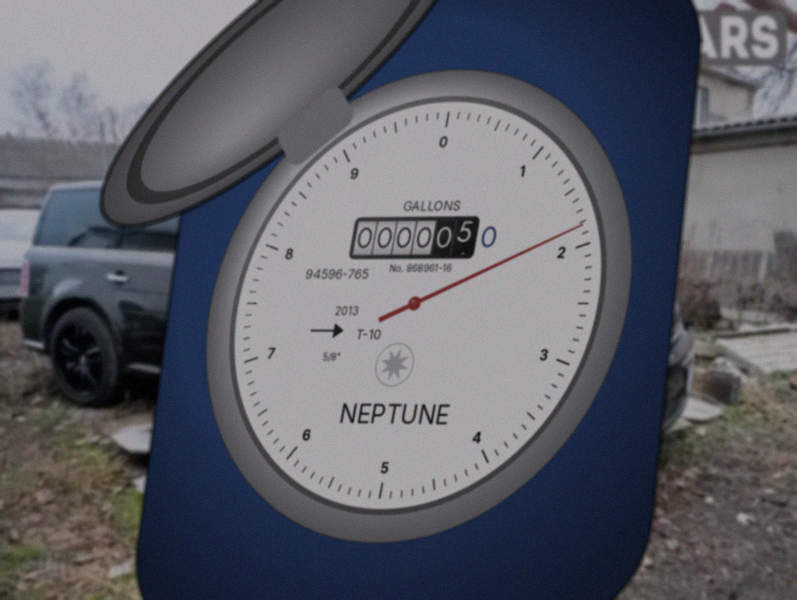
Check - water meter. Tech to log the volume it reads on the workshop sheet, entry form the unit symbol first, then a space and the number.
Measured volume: gal 51.8
